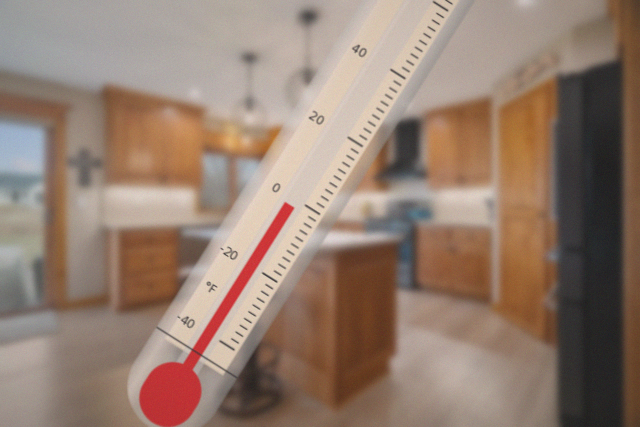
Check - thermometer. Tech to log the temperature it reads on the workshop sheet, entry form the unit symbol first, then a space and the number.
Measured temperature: °F -2
